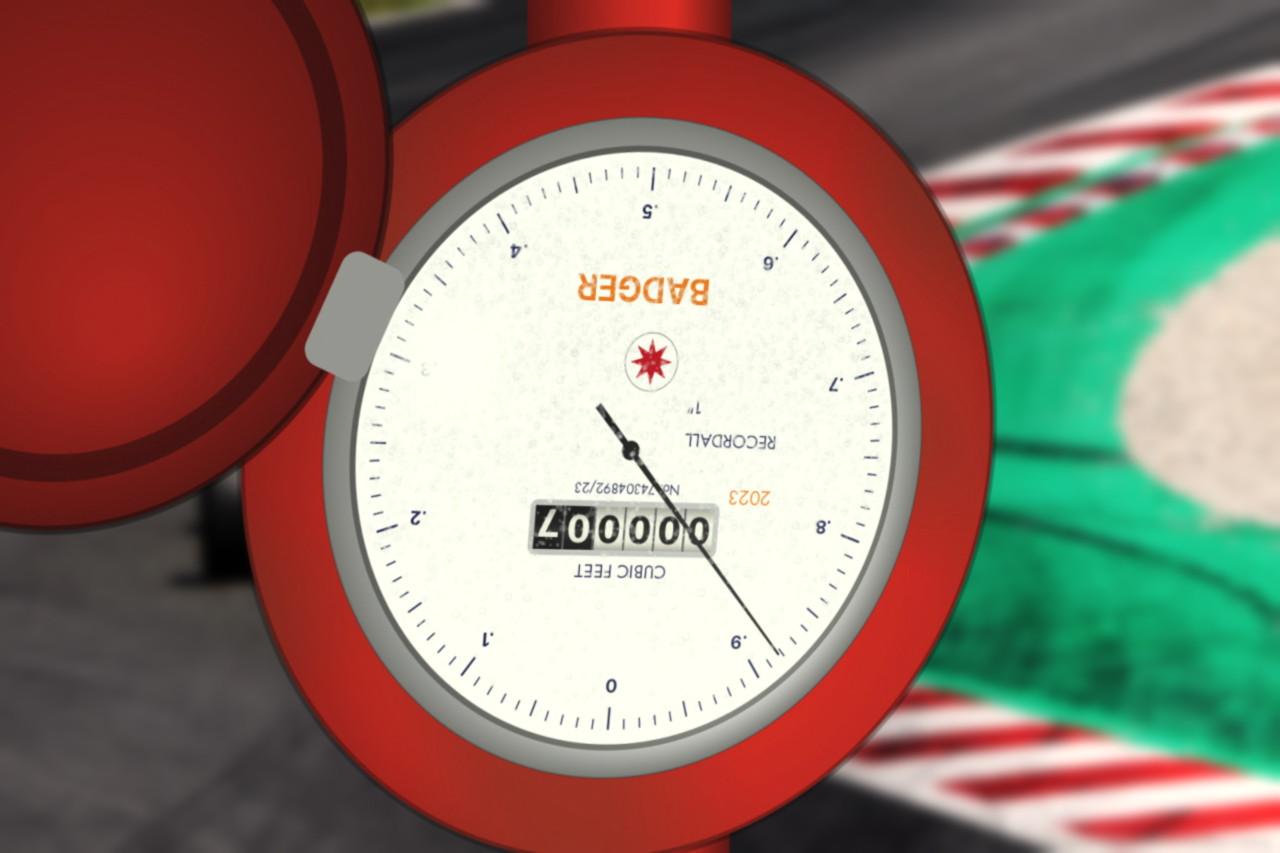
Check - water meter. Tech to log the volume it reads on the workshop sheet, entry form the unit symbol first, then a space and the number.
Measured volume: ft³ 6.88
